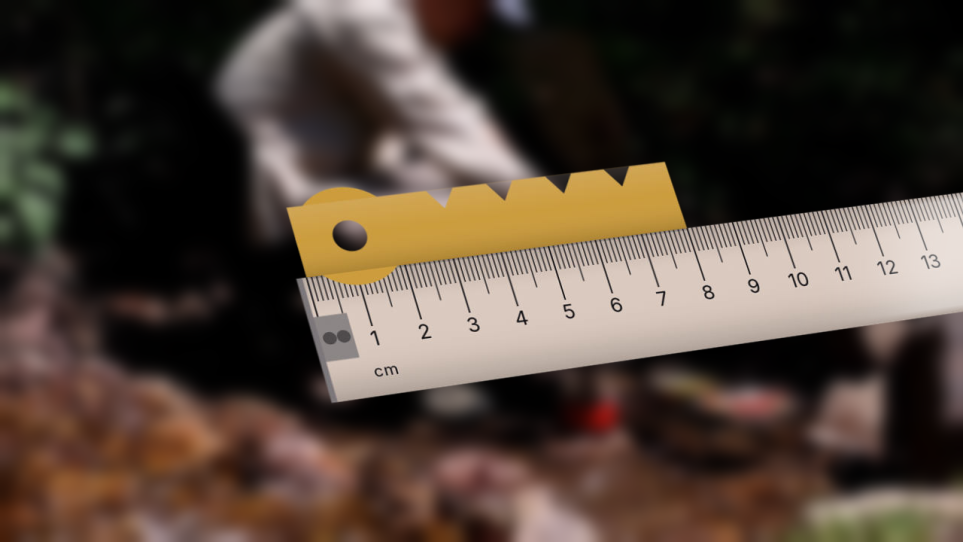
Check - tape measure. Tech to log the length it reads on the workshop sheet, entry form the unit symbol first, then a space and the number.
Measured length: cm 8
